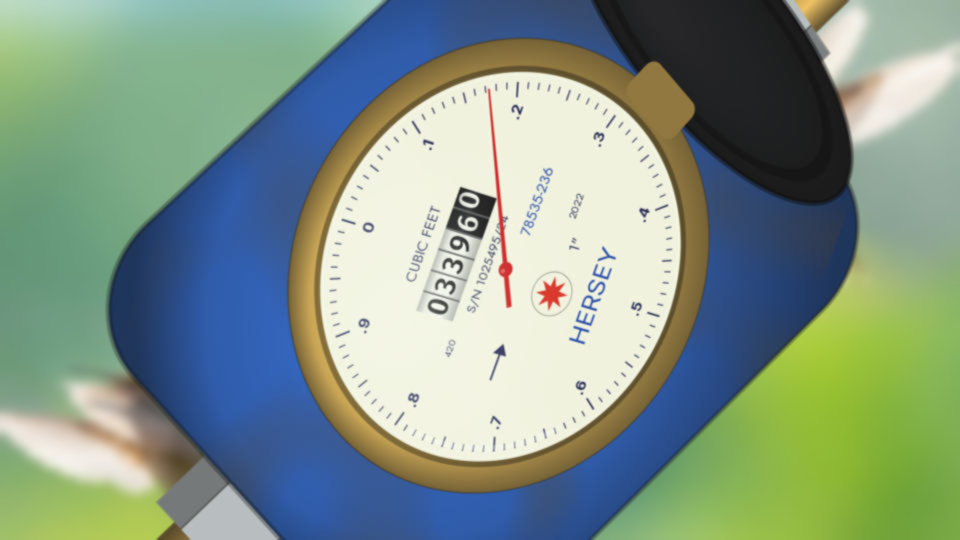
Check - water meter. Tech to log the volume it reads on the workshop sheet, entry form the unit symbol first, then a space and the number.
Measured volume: ft³ 33960.17
